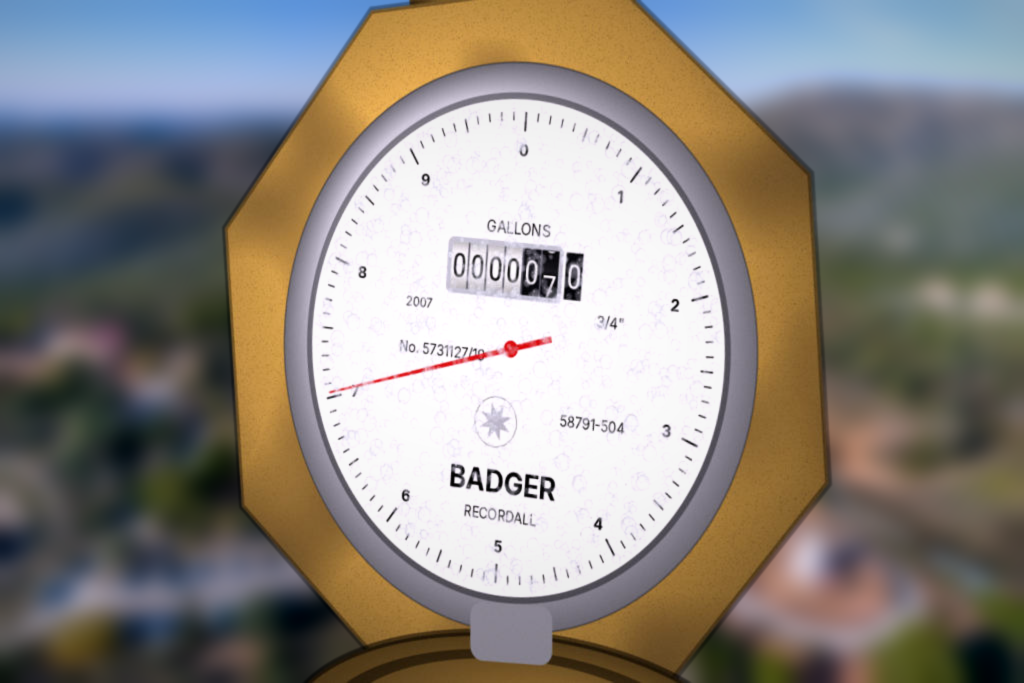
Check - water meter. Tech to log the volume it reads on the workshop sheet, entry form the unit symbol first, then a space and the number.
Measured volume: gal 67.0
